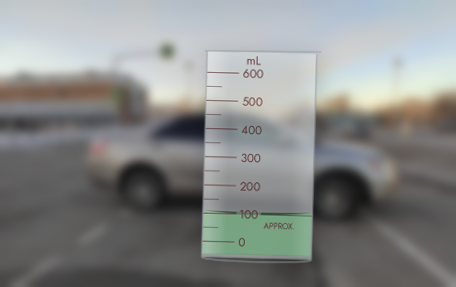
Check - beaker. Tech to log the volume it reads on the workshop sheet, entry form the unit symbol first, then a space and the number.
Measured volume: mL 100
